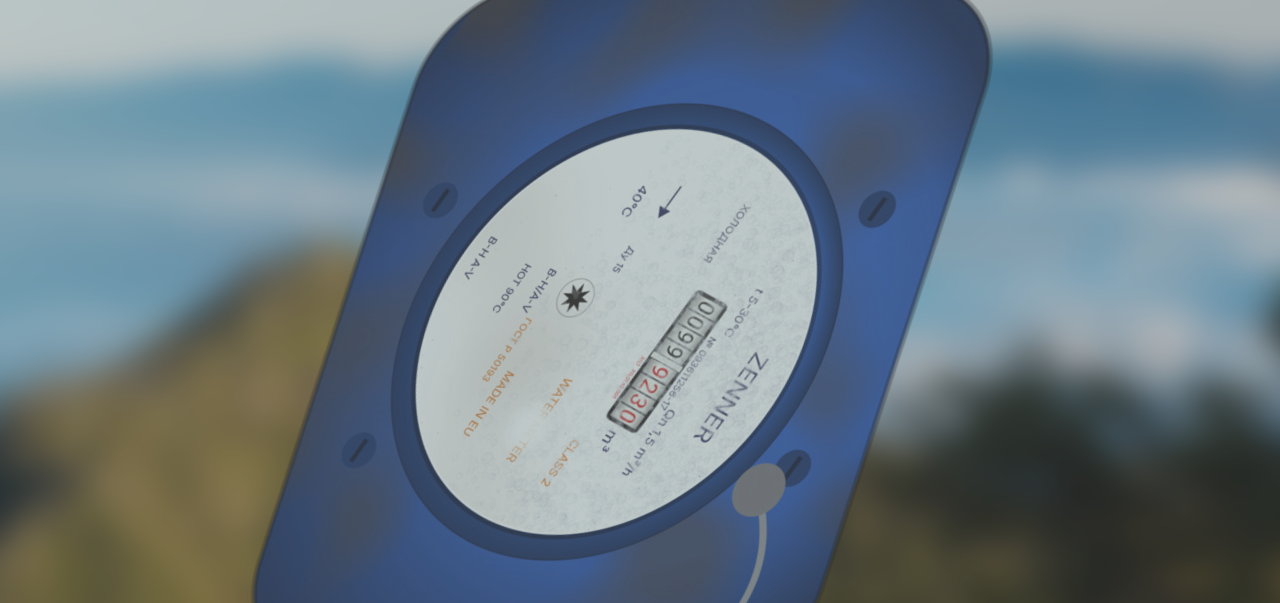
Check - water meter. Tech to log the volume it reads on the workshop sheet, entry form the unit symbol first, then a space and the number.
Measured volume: m³ 99.9230
